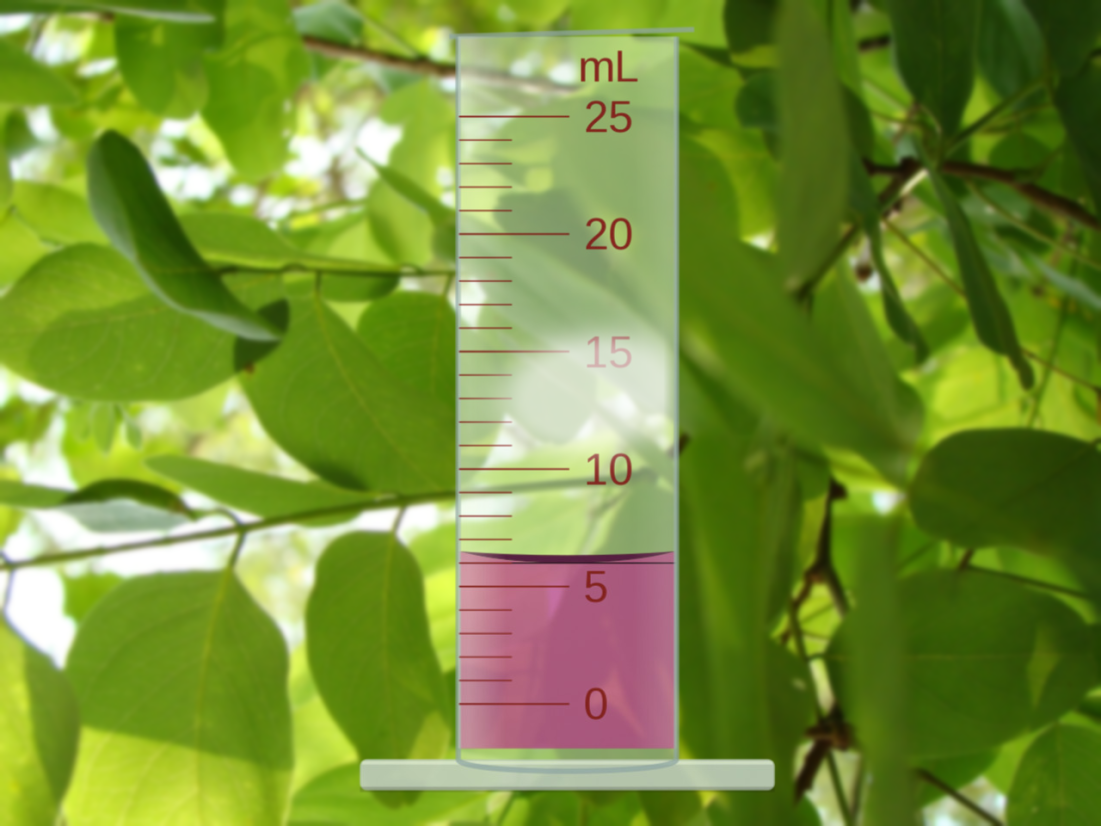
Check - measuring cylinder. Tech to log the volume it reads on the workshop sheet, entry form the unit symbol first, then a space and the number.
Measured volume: mL 6
